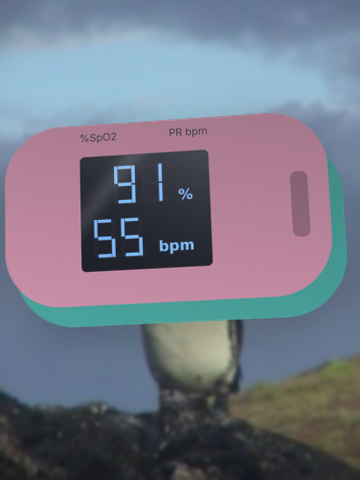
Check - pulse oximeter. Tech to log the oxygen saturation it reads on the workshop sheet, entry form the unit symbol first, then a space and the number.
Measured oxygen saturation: % 91
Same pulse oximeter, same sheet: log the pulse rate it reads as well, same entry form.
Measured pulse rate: bpm 55
